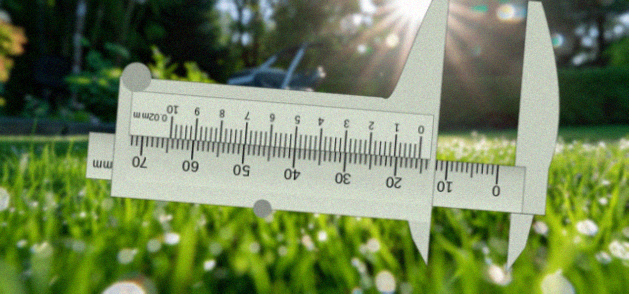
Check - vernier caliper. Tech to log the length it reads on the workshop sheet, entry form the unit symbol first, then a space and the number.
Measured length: mm 15.5
